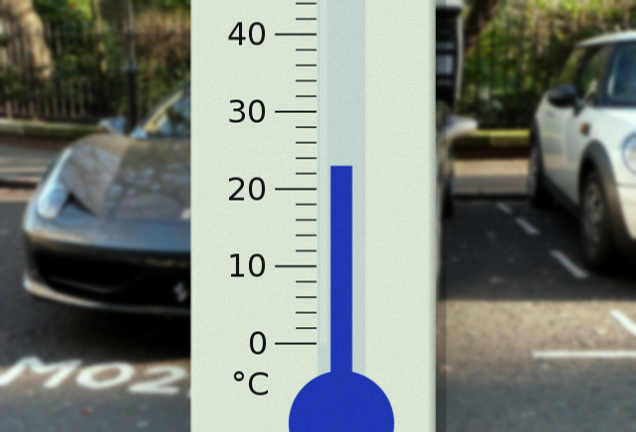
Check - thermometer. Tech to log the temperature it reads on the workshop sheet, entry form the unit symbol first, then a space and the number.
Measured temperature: °C 23
